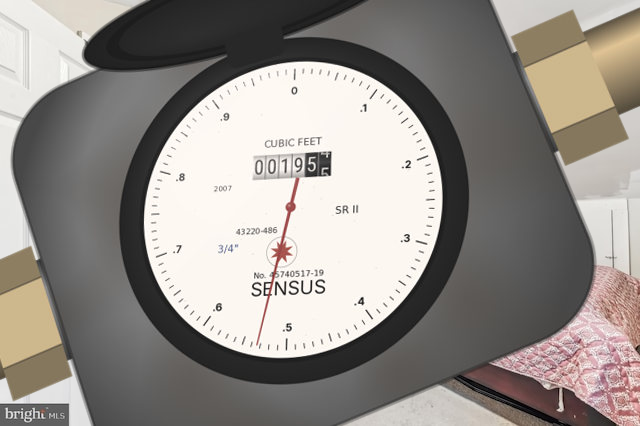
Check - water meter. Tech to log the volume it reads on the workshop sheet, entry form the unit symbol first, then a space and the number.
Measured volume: ft³ 1954.53
